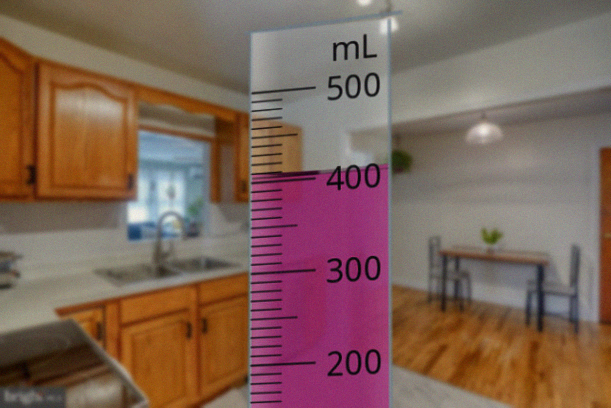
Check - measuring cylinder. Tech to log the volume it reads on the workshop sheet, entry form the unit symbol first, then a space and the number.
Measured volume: mL 405
